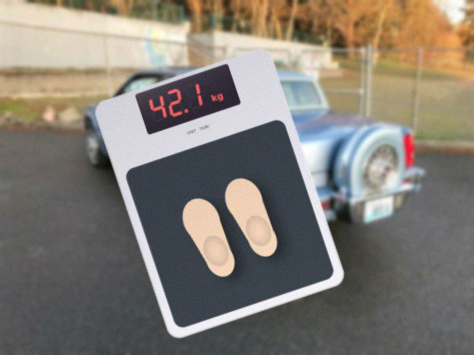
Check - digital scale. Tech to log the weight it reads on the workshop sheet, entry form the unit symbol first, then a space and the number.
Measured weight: kg 42.1
